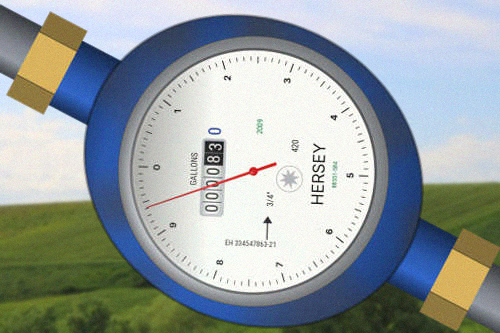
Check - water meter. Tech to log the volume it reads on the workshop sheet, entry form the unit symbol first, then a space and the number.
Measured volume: gal 829.4
